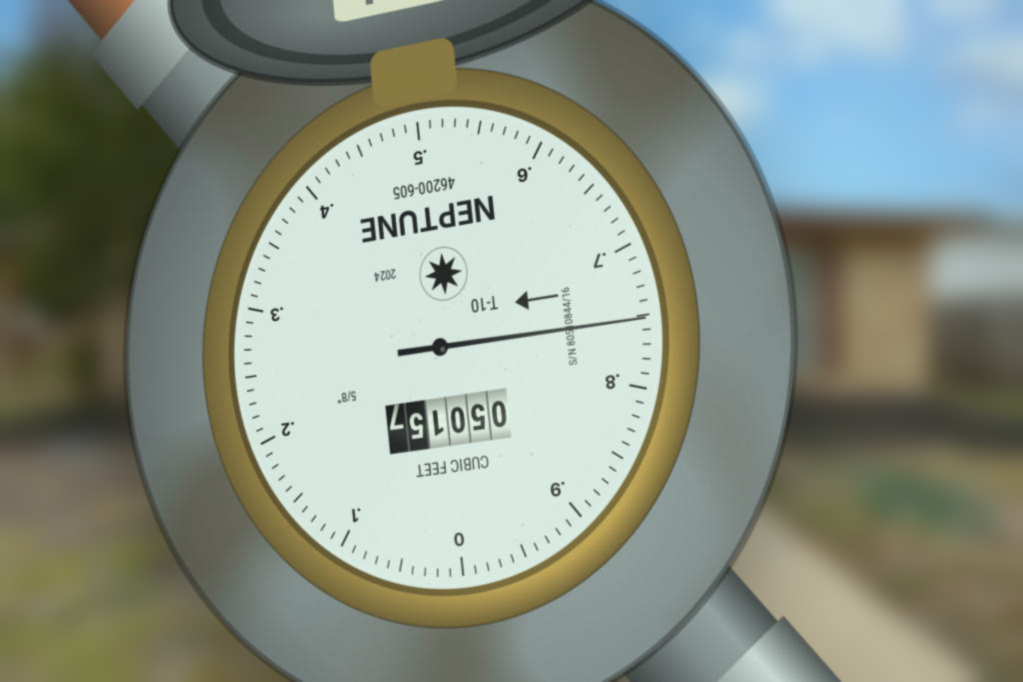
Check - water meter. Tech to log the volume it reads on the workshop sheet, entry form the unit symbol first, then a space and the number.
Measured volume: ft³ 50156.75
